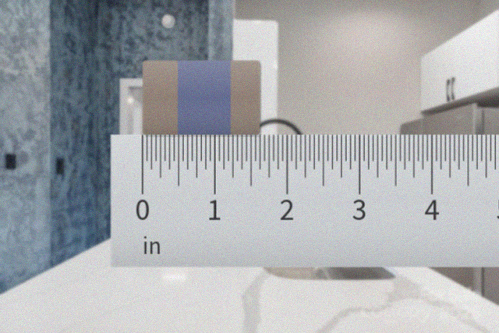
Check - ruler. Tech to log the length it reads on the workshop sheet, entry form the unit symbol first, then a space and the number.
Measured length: in 1.625
